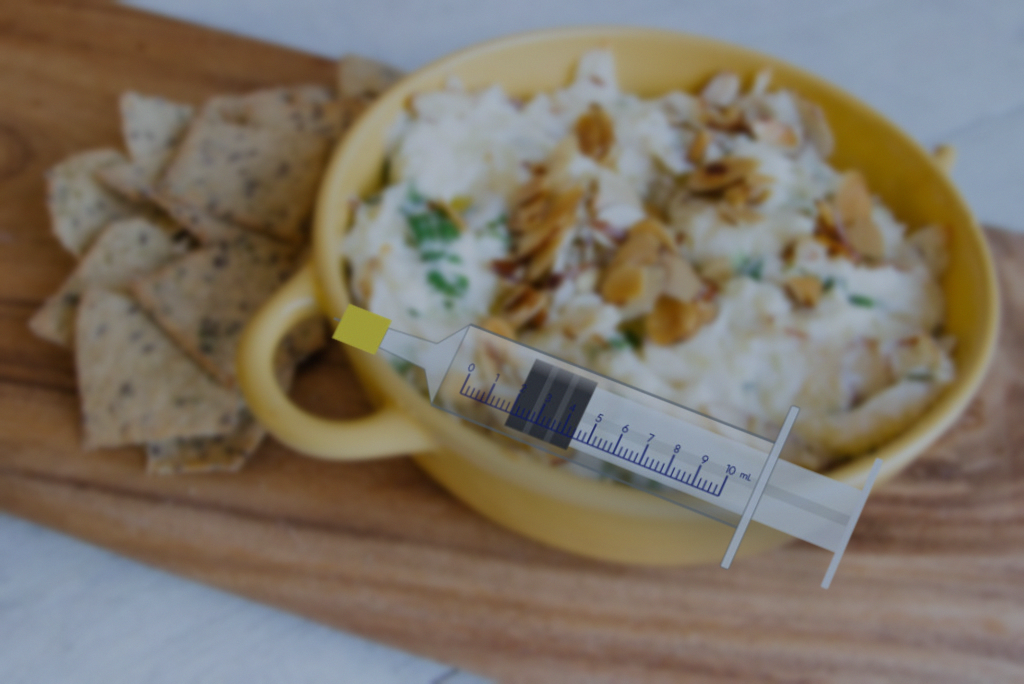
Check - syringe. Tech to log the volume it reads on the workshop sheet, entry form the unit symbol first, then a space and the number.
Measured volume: mL 2
